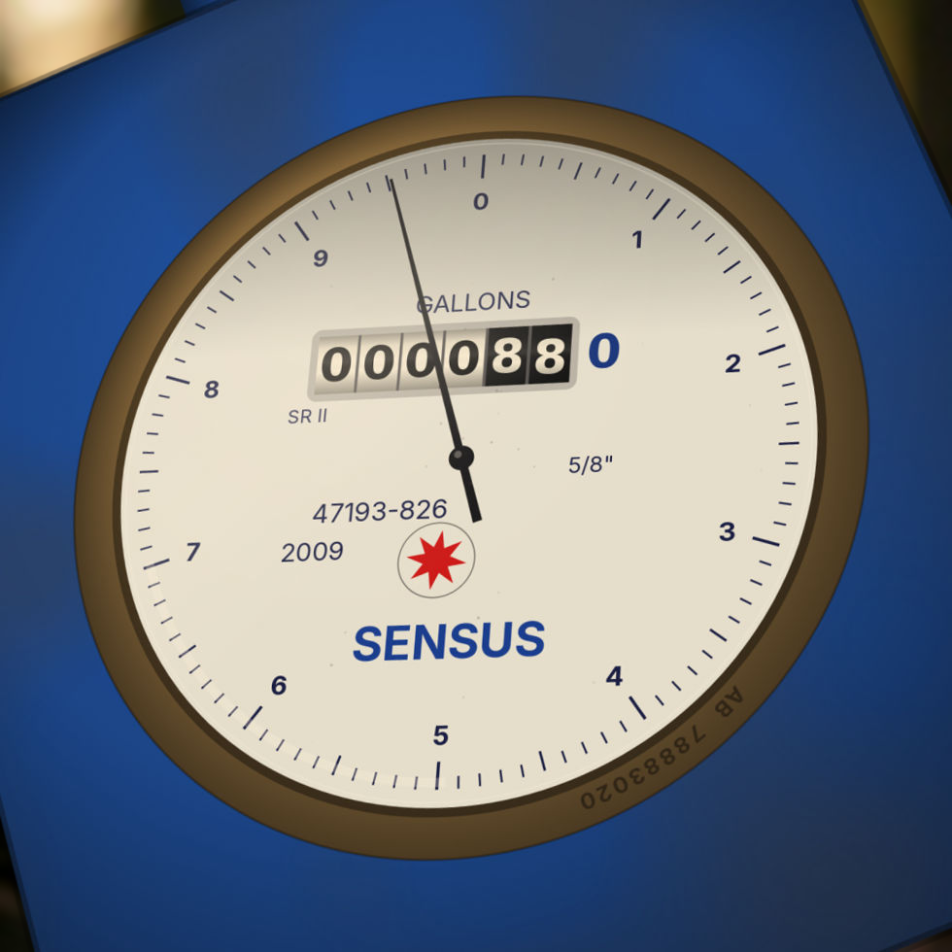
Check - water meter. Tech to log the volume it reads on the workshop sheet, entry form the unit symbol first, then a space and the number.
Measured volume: gal 879.5
